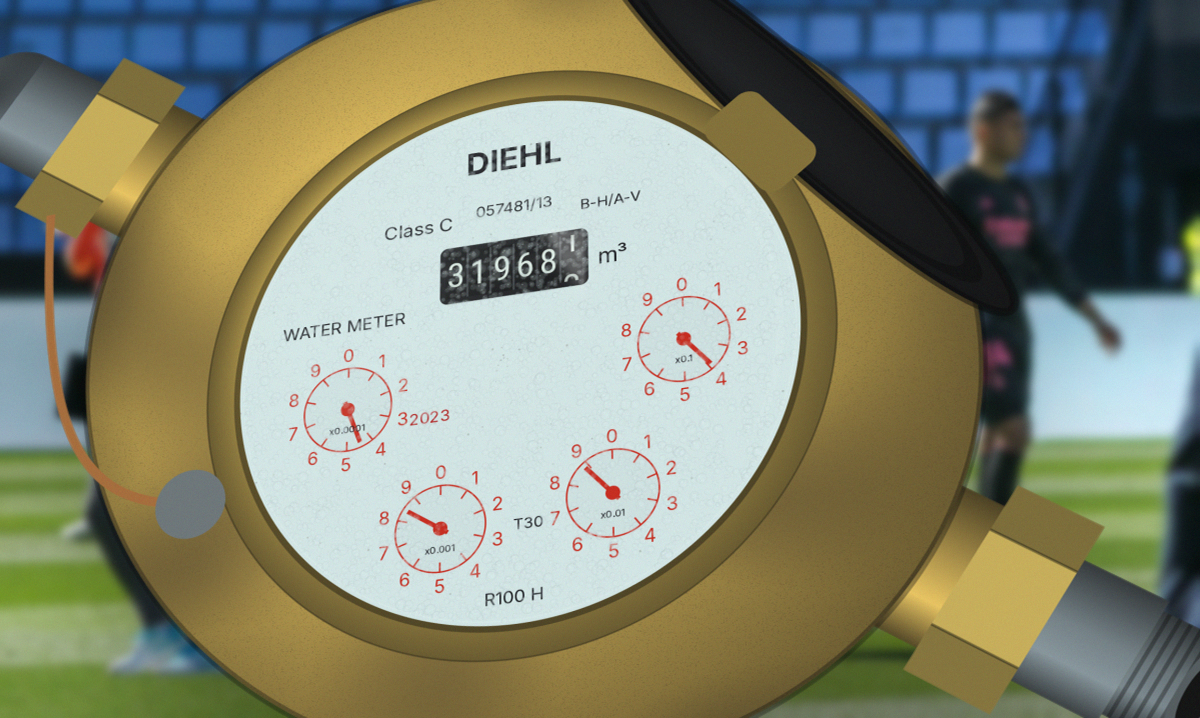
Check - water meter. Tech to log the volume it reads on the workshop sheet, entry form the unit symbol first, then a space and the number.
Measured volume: m³ 319681.3884
